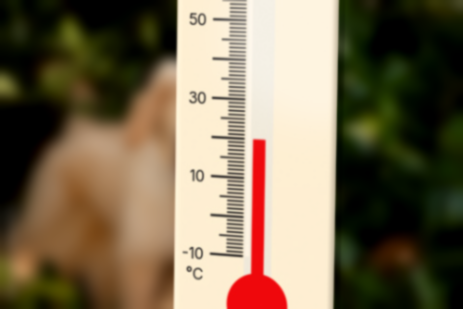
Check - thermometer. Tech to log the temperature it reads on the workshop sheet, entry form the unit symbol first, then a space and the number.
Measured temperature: °C 20
